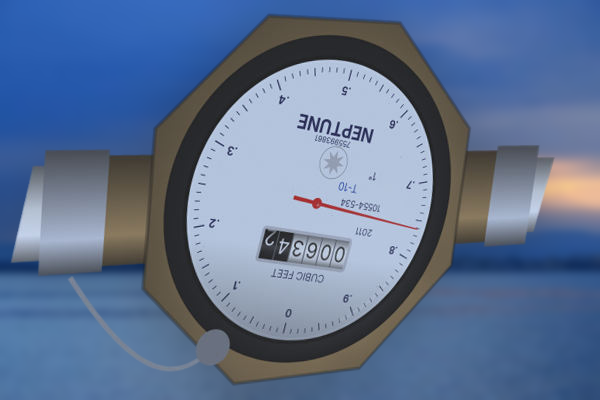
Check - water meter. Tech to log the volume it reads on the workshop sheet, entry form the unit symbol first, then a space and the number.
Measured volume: ft³ 6341.76
